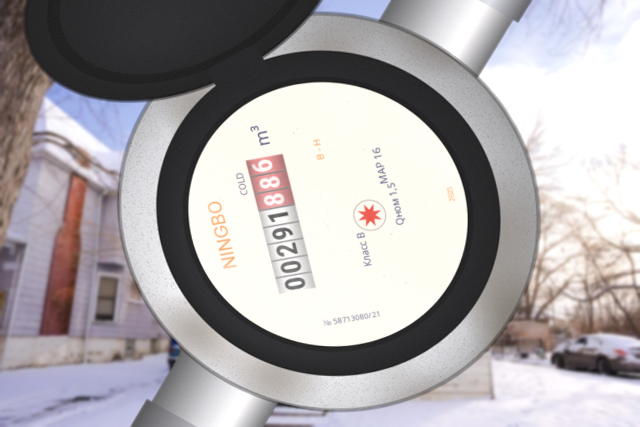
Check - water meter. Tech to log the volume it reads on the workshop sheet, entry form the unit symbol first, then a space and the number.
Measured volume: m³ 291.886
